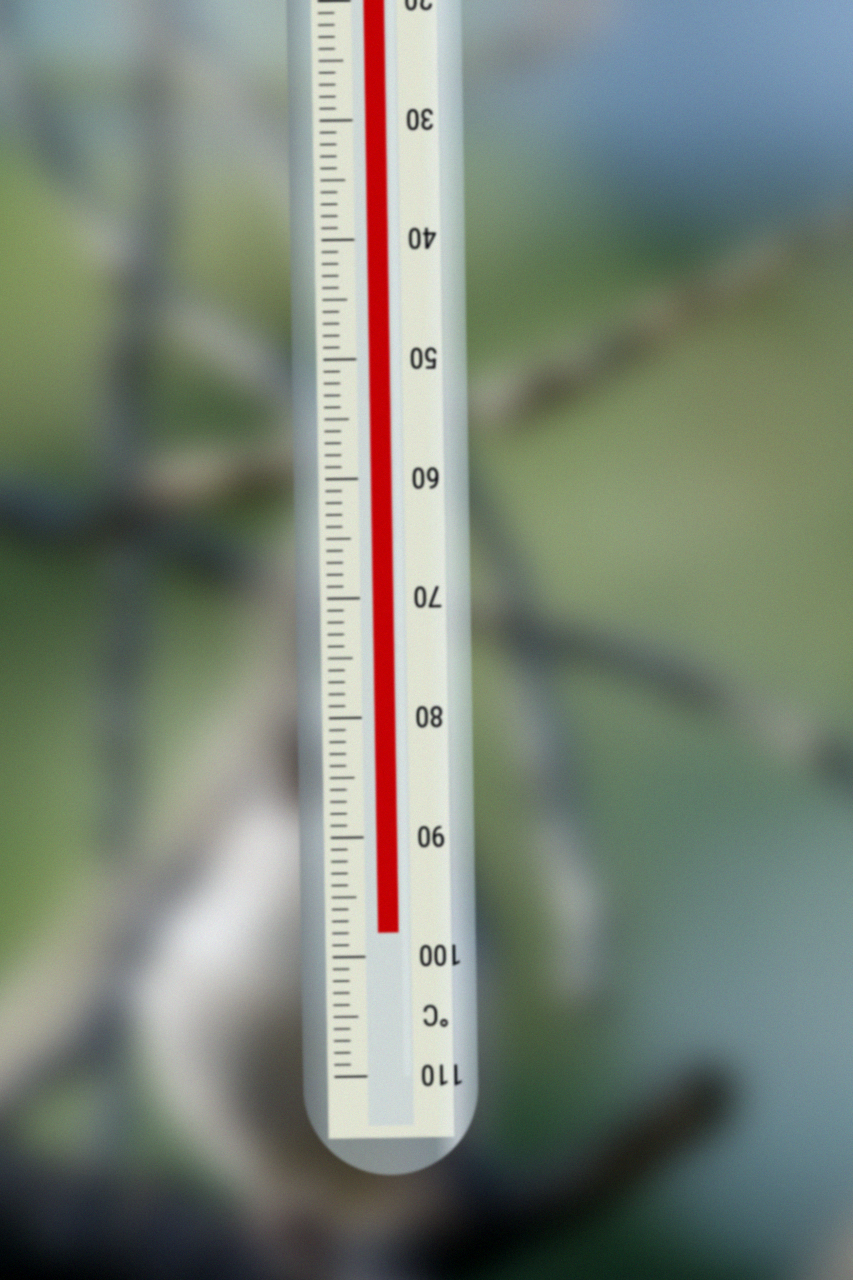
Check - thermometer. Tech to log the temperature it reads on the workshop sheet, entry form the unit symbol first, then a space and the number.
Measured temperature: °C 98
